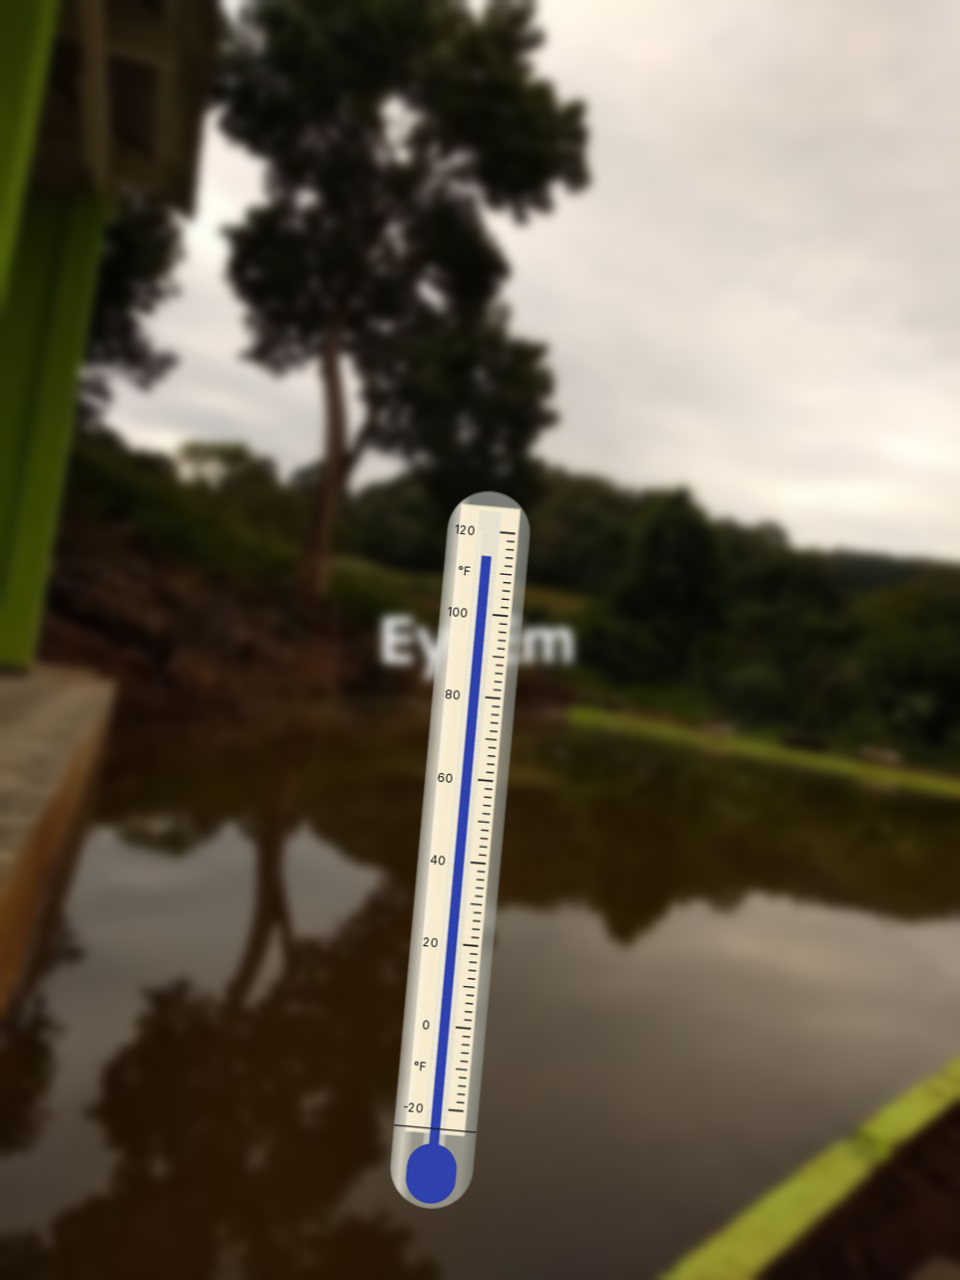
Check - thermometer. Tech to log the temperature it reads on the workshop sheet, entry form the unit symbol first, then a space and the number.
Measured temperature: °F 114
